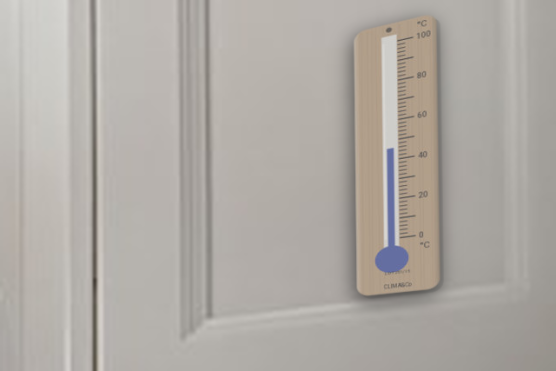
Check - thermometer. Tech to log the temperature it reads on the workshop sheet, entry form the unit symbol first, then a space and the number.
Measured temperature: °C 46
